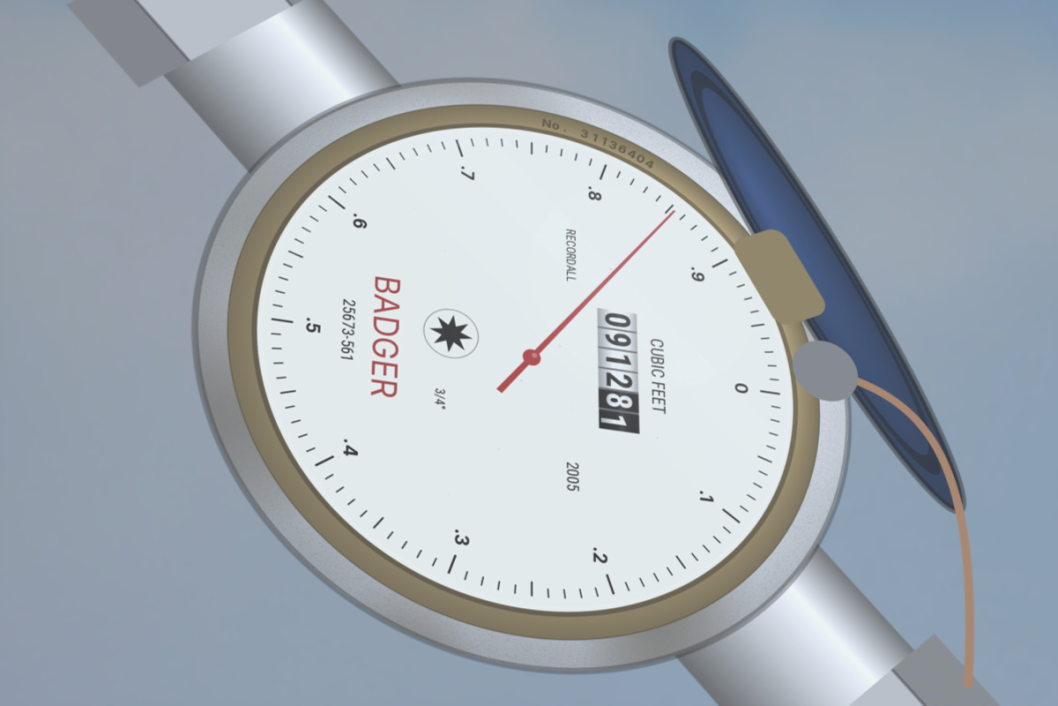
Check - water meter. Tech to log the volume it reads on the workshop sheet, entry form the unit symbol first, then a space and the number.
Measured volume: ft³ 91280.85
